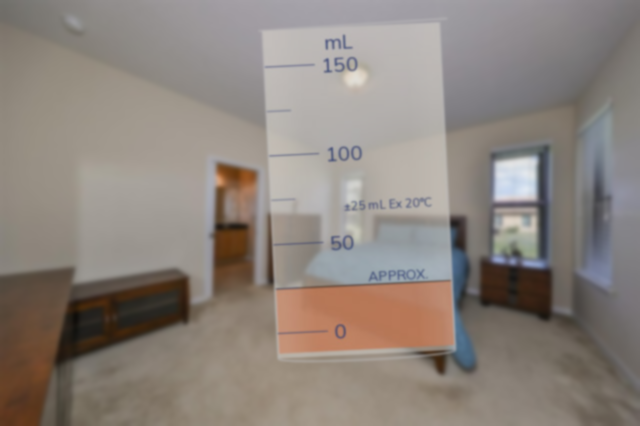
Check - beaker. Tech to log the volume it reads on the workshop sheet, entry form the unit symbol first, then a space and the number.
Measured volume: mL 25
